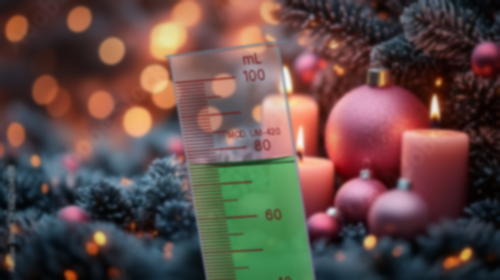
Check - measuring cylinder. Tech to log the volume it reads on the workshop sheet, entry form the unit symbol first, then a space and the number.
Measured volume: mL 75
